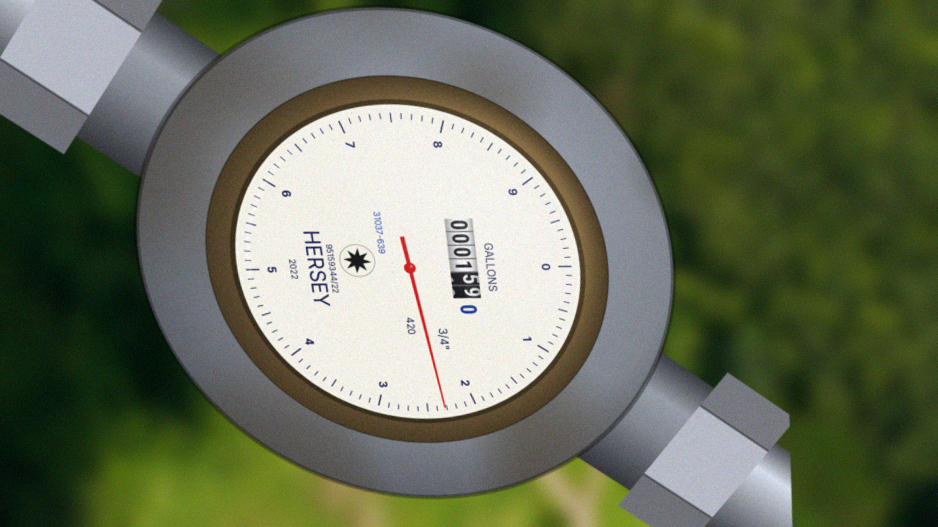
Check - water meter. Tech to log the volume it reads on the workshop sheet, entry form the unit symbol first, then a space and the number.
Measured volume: gal 1592.3
